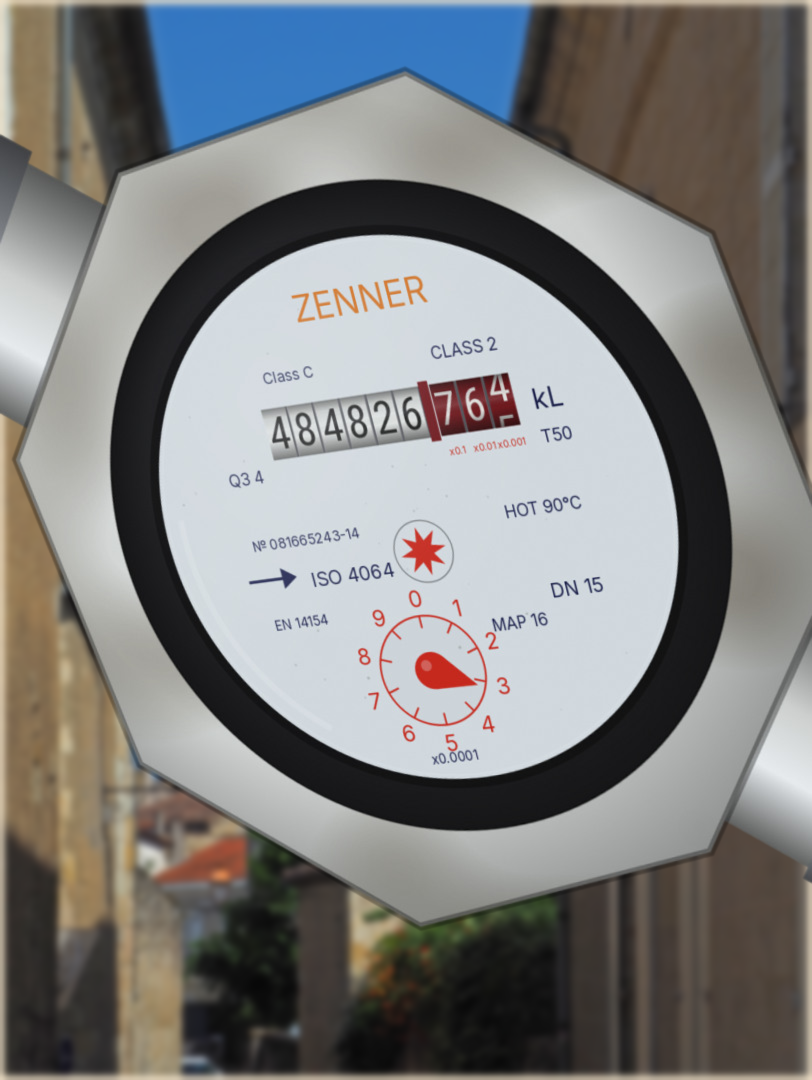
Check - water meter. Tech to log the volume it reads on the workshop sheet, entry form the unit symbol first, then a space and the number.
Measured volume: kL 484826.7643
